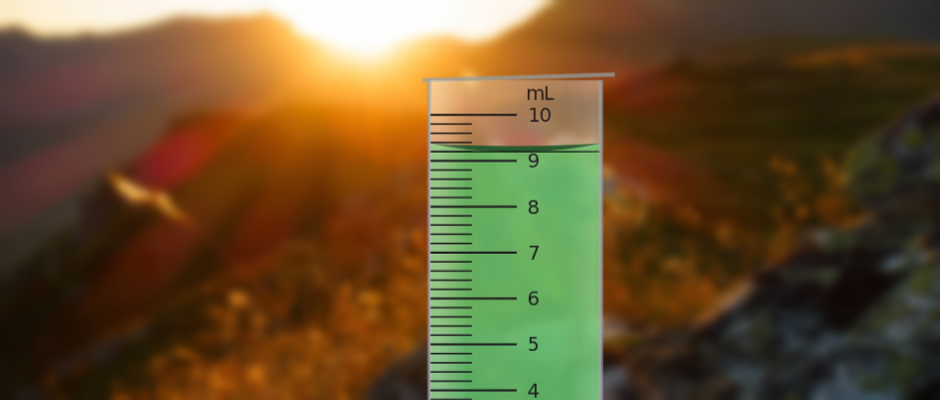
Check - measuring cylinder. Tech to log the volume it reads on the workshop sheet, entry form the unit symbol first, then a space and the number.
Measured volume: mL 9.2
